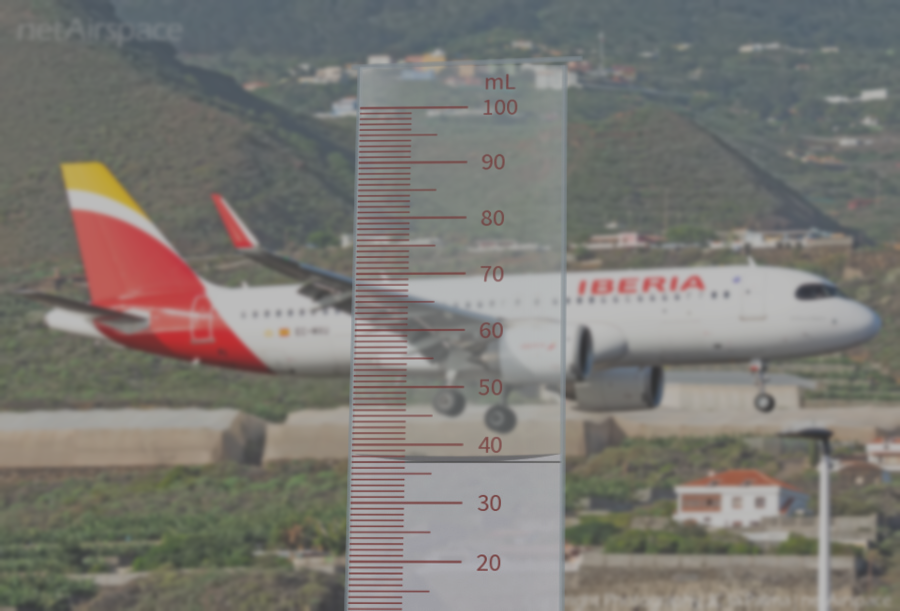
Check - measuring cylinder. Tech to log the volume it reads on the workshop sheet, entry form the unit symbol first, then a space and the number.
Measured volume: mL 37
